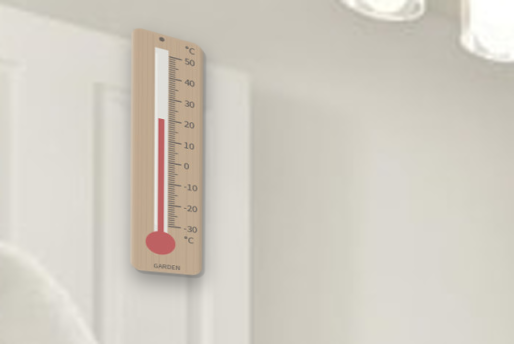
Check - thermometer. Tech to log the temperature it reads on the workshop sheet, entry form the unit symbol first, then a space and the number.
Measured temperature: °C 20
